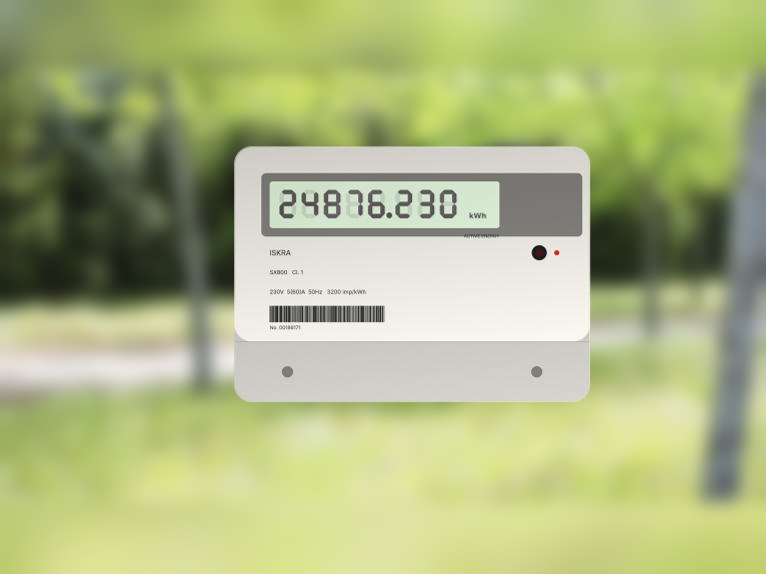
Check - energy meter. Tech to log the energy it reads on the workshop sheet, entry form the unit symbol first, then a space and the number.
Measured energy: kWh 24876.230
